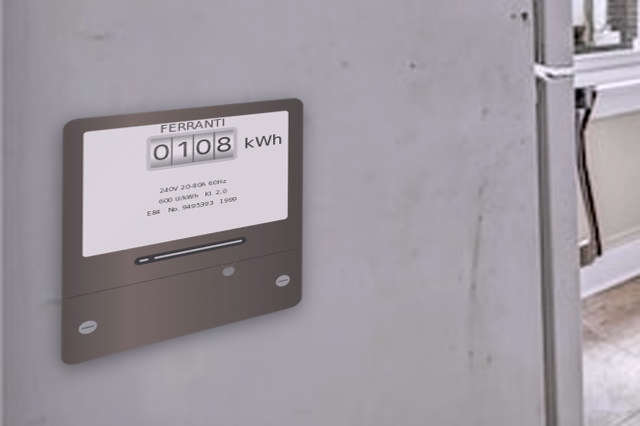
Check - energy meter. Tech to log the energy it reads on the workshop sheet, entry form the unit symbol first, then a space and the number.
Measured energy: kWh 108
